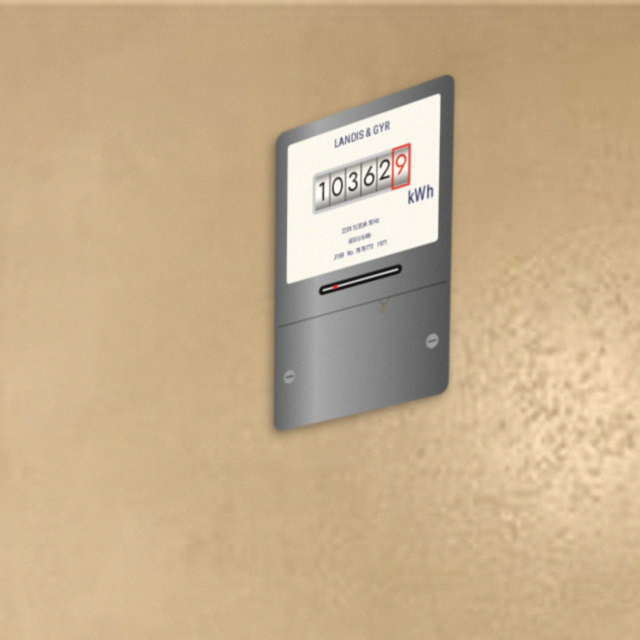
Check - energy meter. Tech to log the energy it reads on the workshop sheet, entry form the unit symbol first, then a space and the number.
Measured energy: kWh 10362.9
